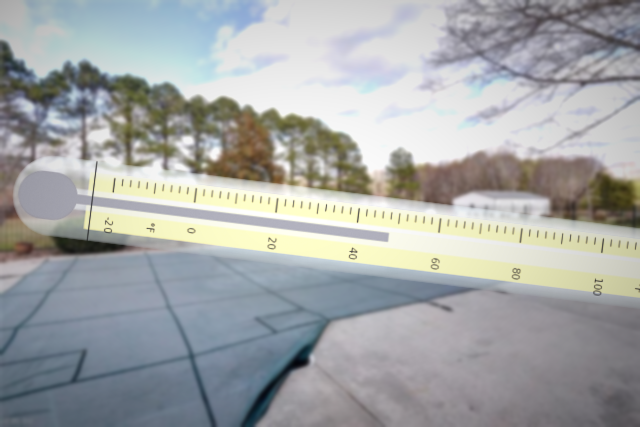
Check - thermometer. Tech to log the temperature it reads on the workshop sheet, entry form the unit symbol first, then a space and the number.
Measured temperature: °F 48
